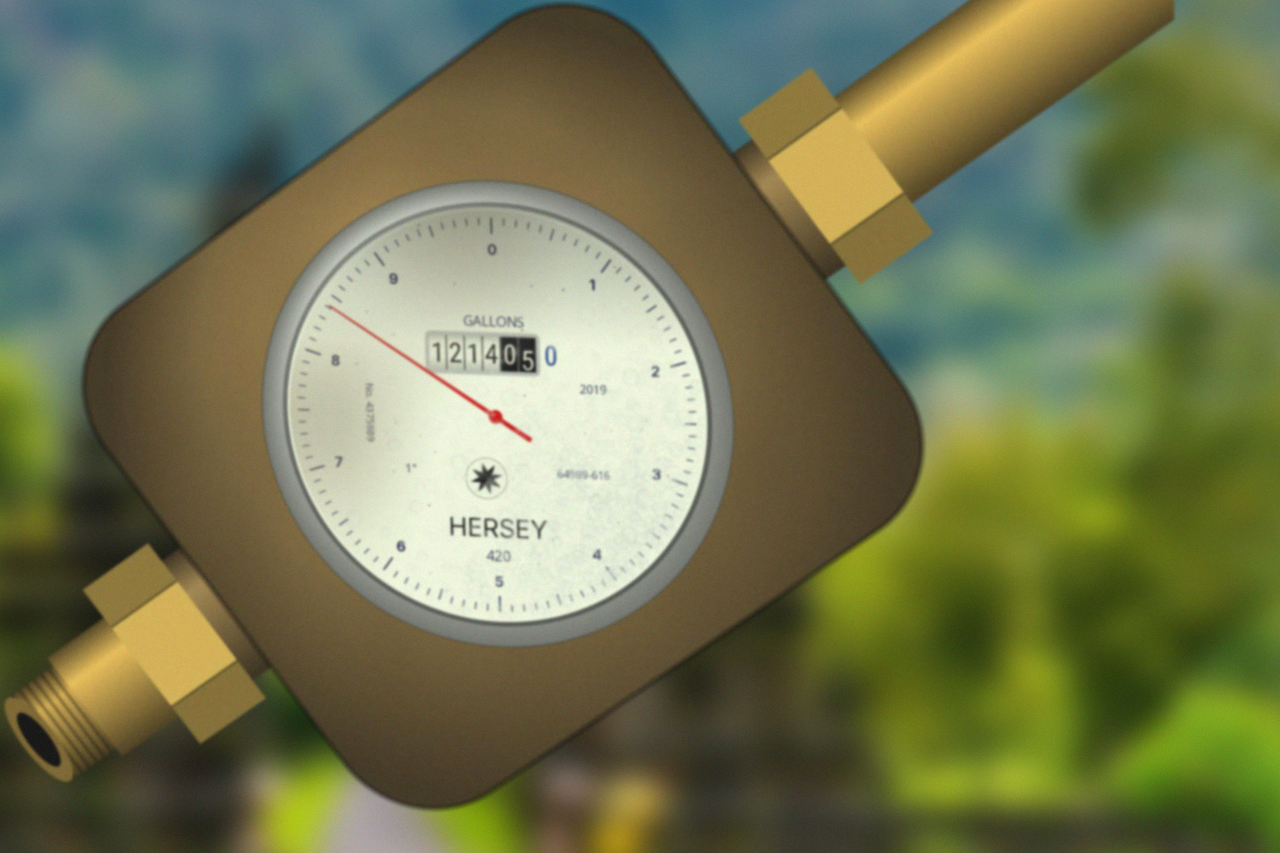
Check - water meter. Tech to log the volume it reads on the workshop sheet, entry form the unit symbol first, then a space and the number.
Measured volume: gal 1214048.4
